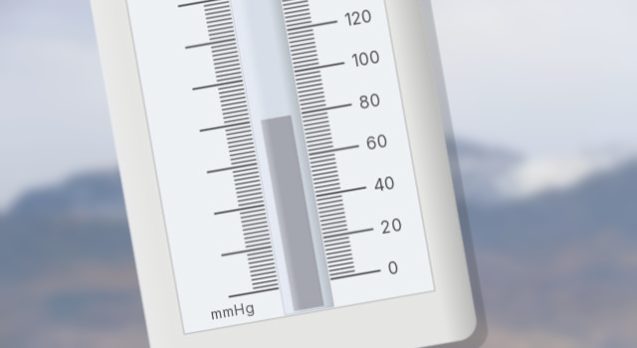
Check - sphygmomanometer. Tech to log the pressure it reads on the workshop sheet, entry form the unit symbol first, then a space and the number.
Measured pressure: mmHg 80
